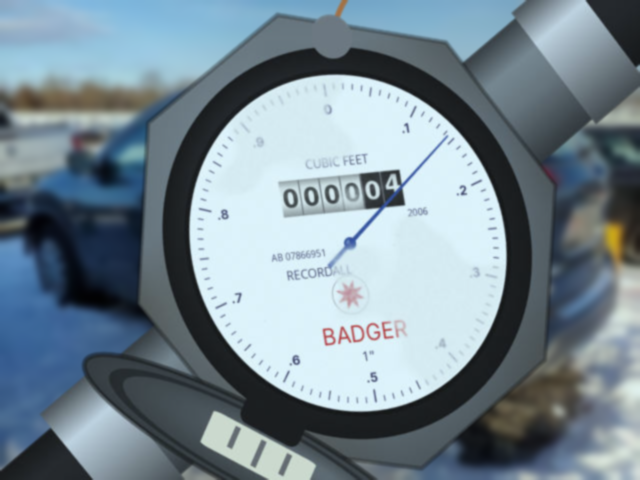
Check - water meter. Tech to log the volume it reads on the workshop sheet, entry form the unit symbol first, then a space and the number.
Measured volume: ft³ 4.14
